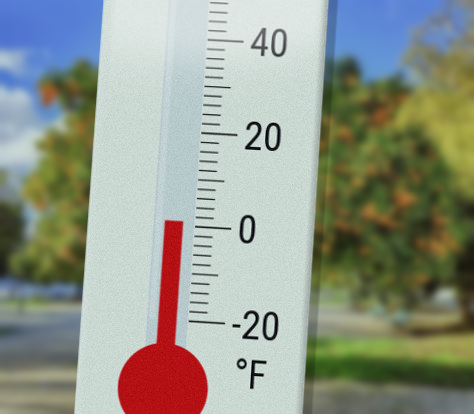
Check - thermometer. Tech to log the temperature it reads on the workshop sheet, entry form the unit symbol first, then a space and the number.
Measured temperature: °F 1
